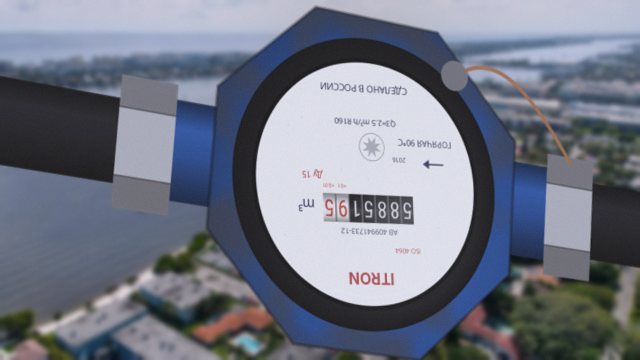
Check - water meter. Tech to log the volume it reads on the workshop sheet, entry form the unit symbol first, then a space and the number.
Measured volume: m³ 58851.95
